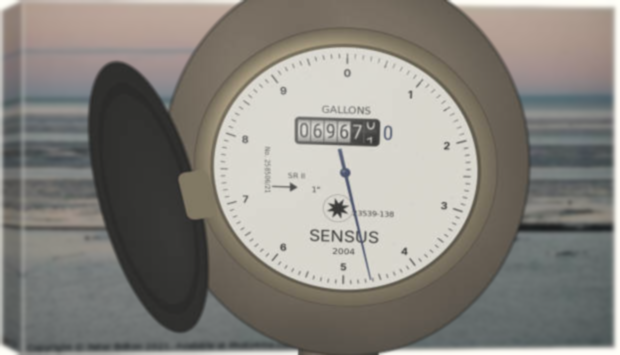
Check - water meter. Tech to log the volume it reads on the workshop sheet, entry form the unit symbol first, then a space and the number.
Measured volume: gal 696704.6
